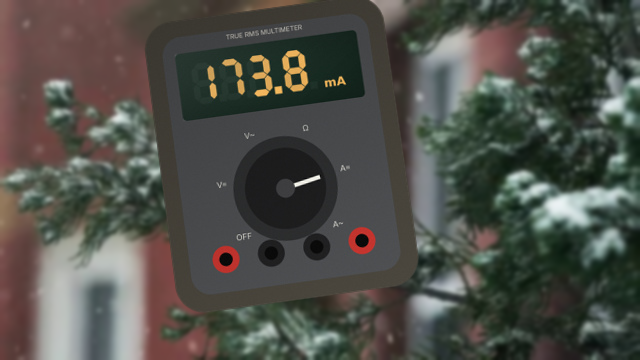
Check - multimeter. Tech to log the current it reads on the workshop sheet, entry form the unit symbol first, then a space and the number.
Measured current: mA 173.8
